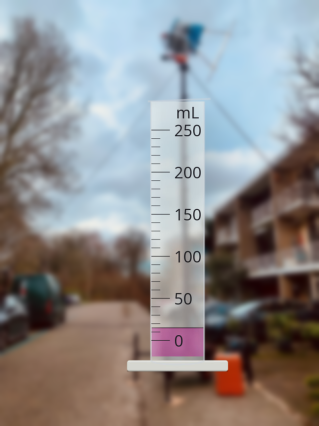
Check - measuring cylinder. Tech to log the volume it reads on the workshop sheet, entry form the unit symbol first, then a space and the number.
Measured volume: mL 15
